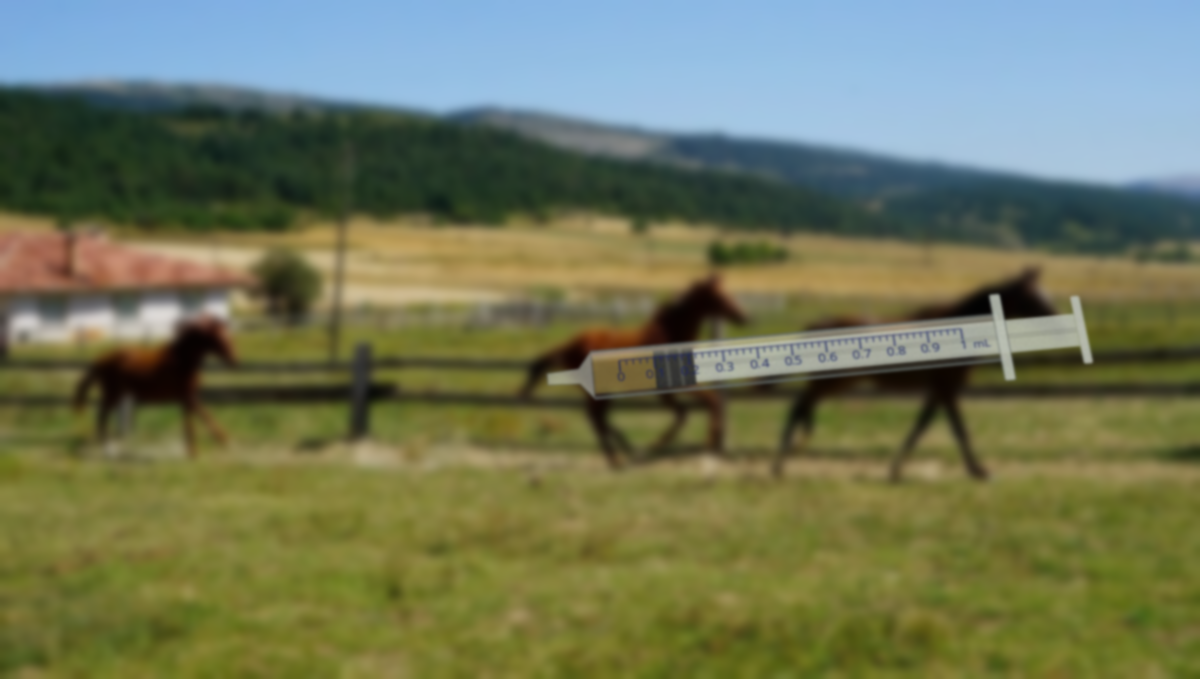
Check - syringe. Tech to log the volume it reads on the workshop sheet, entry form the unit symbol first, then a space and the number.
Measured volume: mL 0.1
